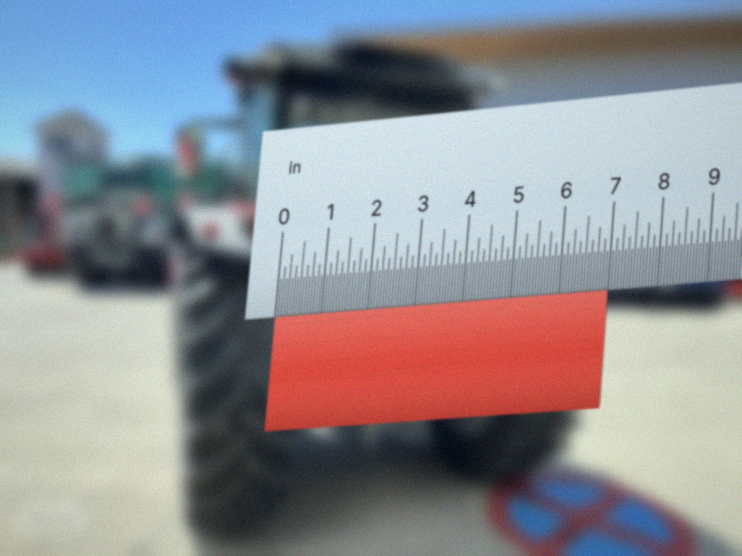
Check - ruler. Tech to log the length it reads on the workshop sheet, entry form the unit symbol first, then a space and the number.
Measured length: in 7
